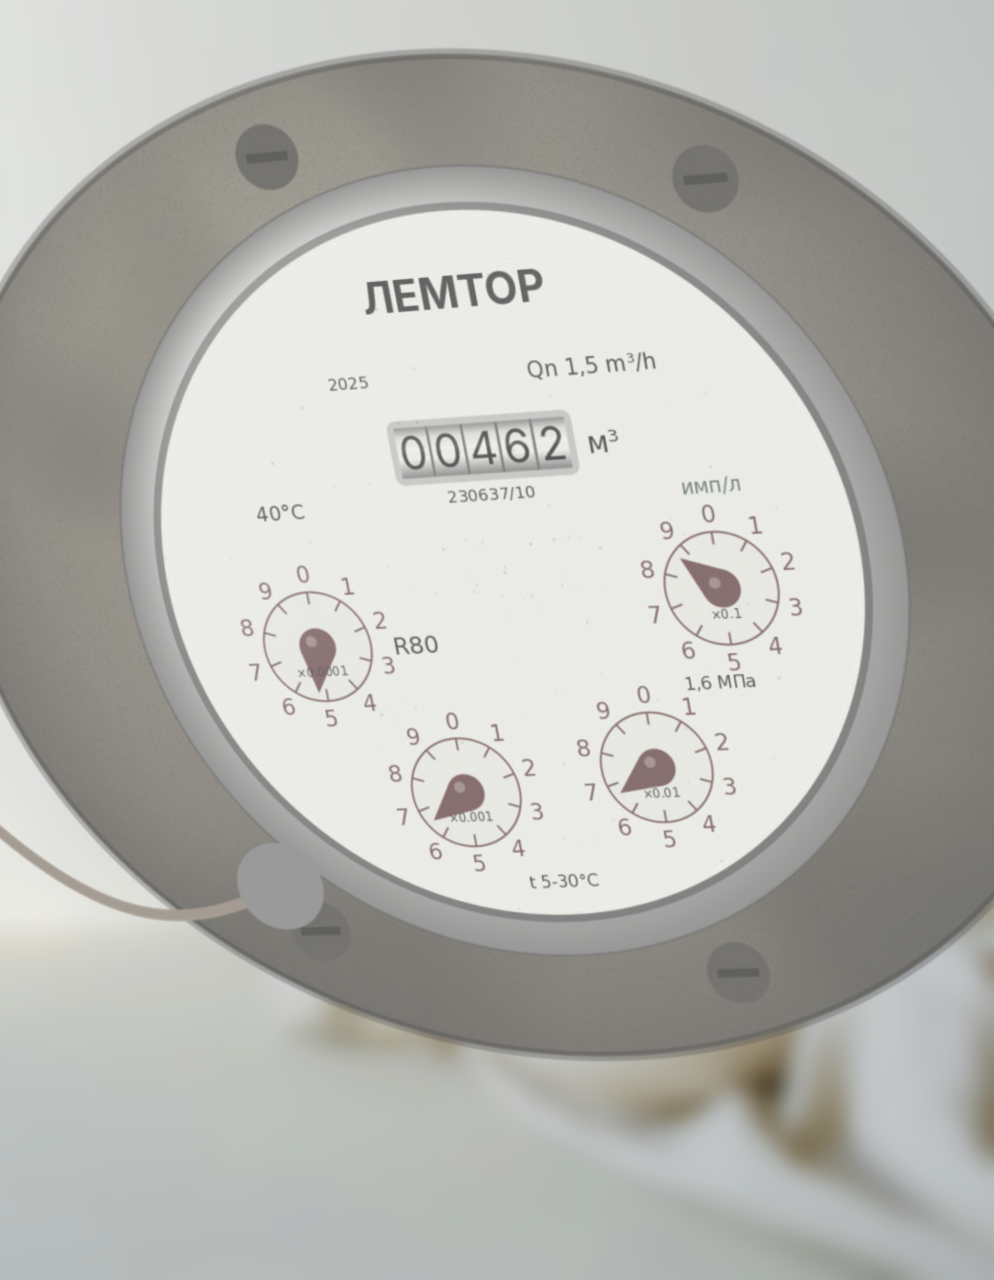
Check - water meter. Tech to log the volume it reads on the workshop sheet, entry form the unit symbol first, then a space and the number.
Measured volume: m³ 462.8665
